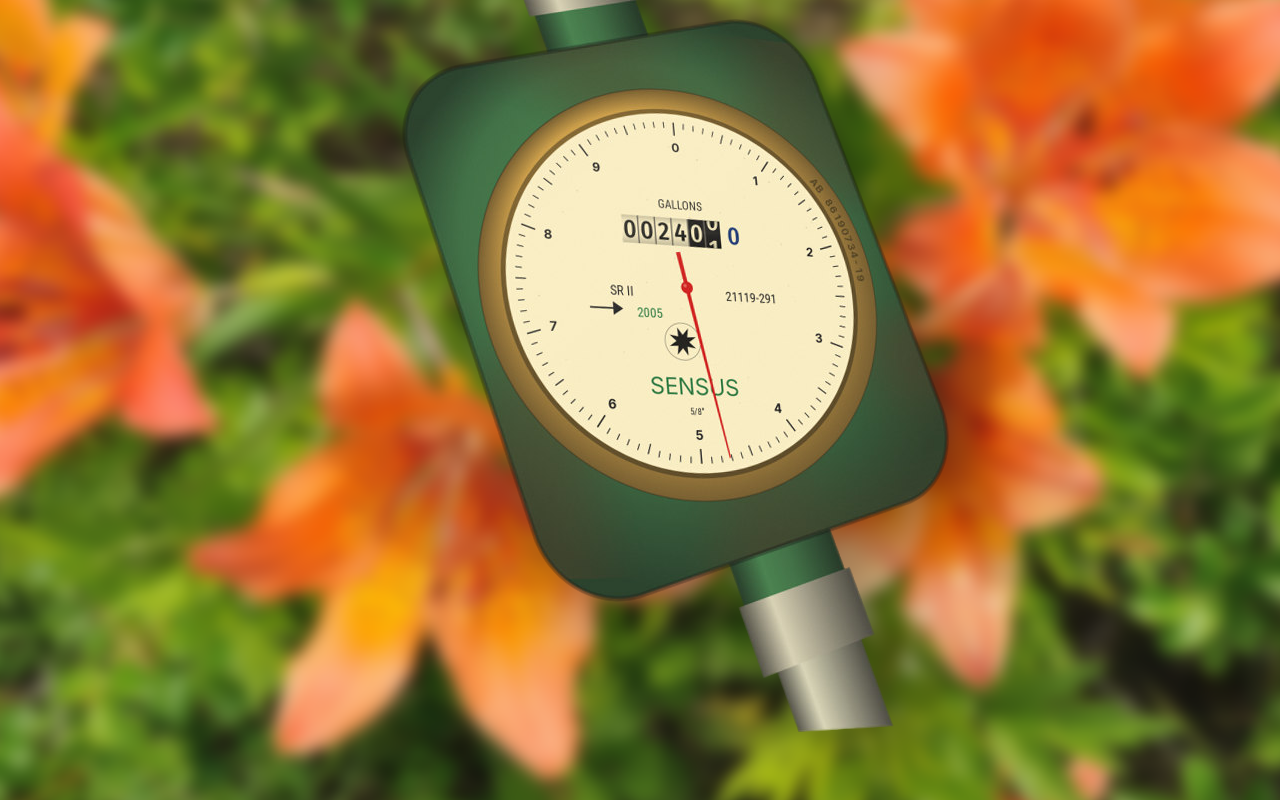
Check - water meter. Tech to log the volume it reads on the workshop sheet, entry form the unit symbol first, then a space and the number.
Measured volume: gal 24004.7
